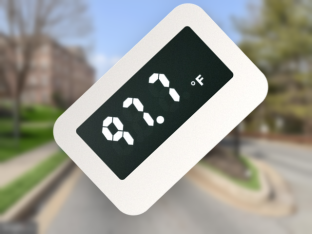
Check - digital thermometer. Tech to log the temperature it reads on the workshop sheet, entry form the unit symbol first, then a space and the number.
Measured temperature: °F 97.7
